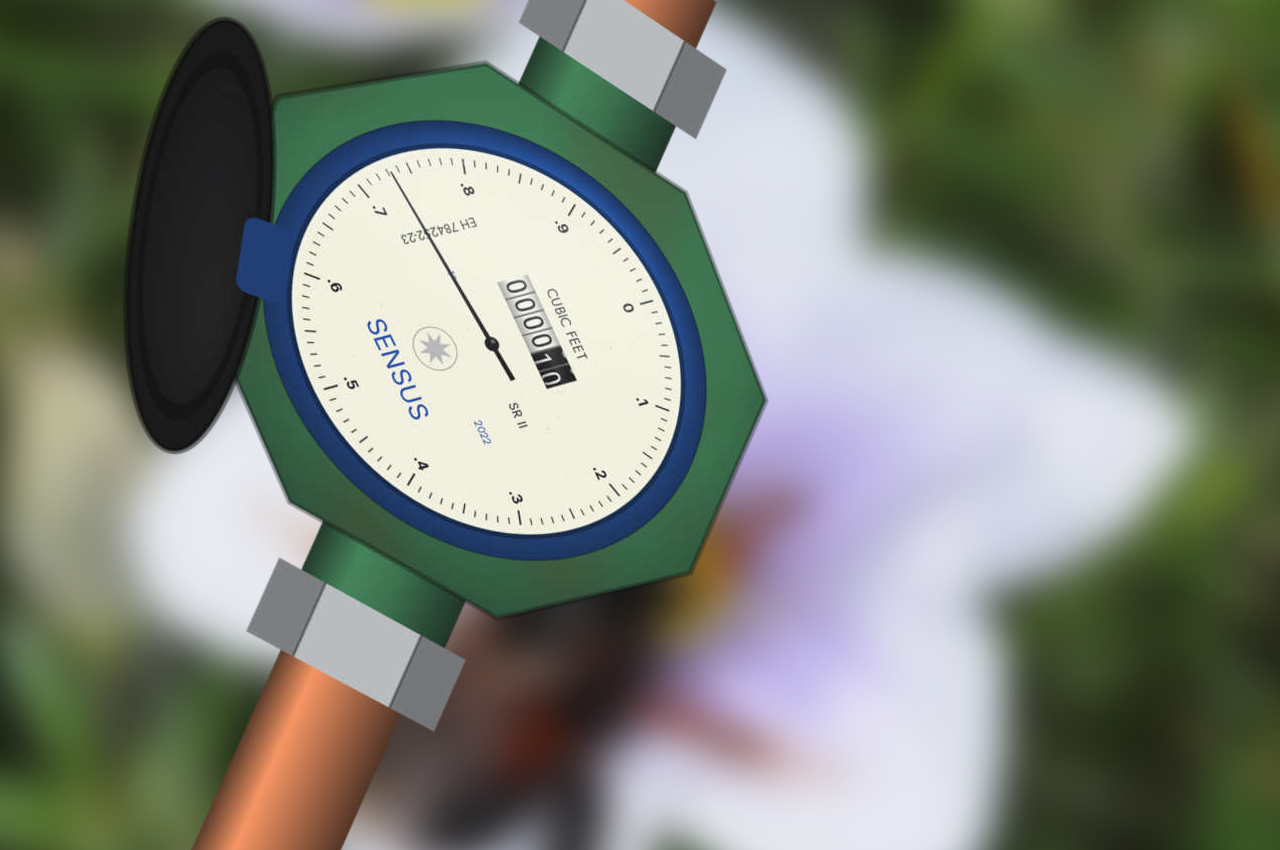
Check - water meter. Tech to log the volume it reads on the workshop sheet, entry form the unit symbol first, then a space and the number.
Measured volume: ft³ 9.73
